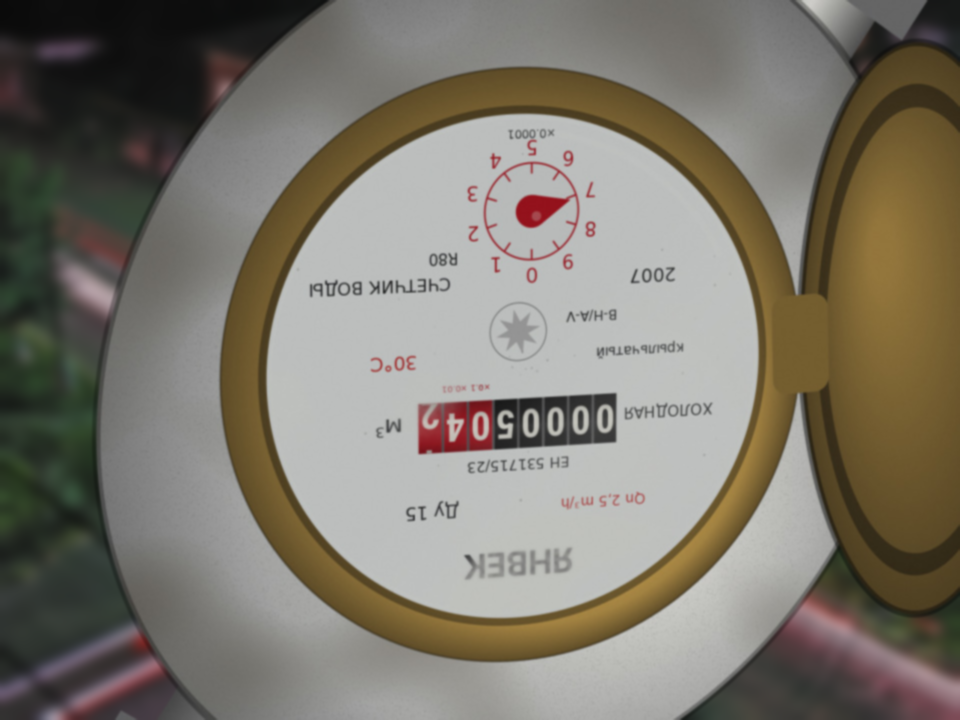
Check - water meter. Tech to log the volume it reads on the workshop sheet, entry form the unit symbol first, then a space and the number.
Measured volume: m³ 5.0417
